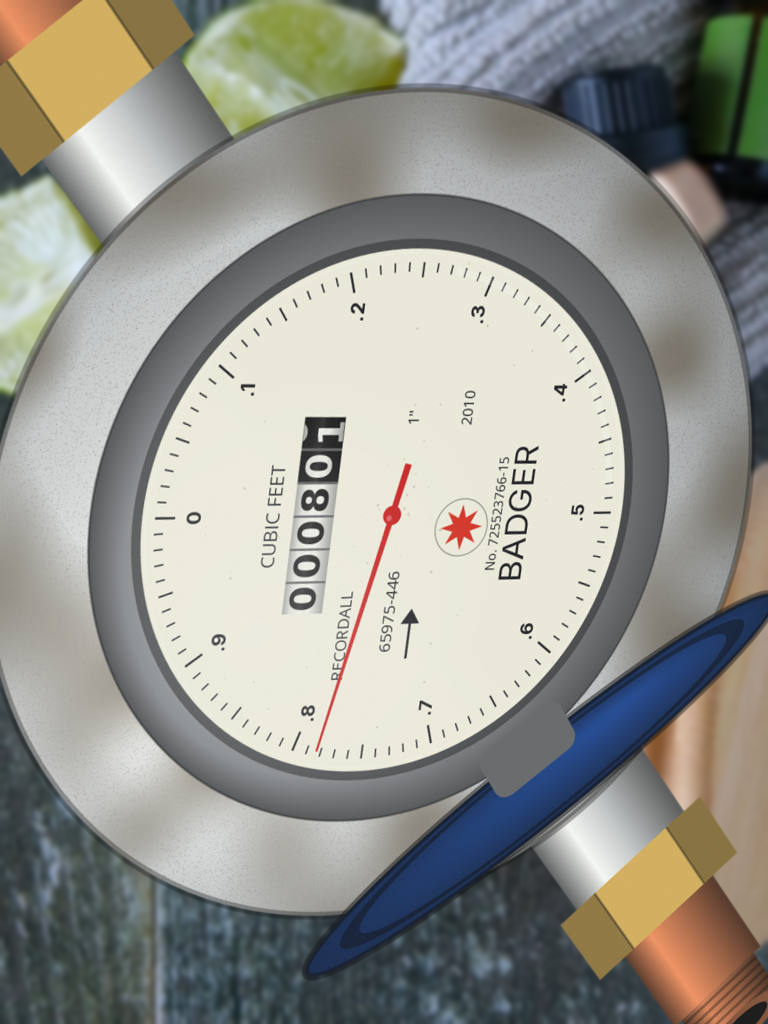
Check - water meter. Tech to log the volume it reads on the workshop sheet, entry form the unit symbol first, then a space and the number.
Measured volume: ft³ 800.78
